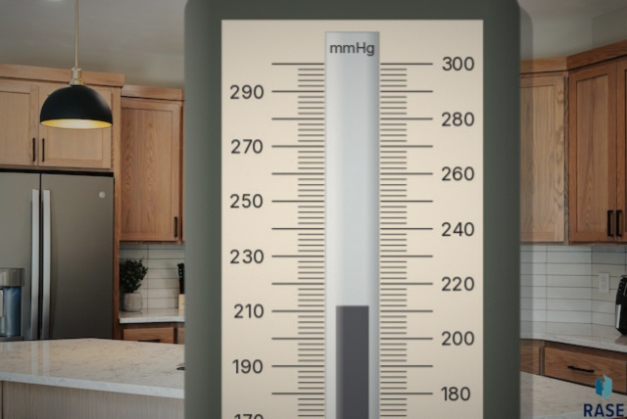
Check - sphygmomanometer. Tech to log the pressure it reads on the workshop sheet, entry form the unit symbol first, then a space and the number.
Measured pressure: mmHg 212
